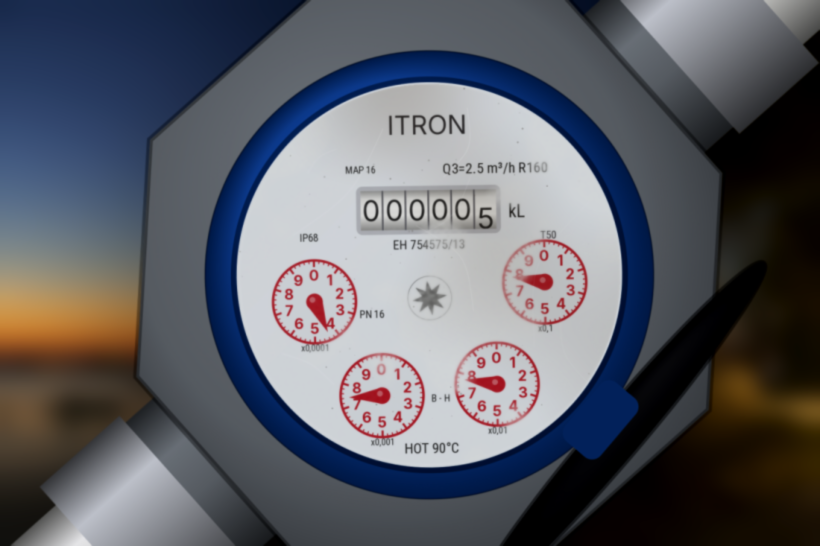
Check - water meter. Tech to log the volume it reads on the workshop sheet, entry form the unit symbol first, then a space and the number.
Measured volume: kL 4.7774
